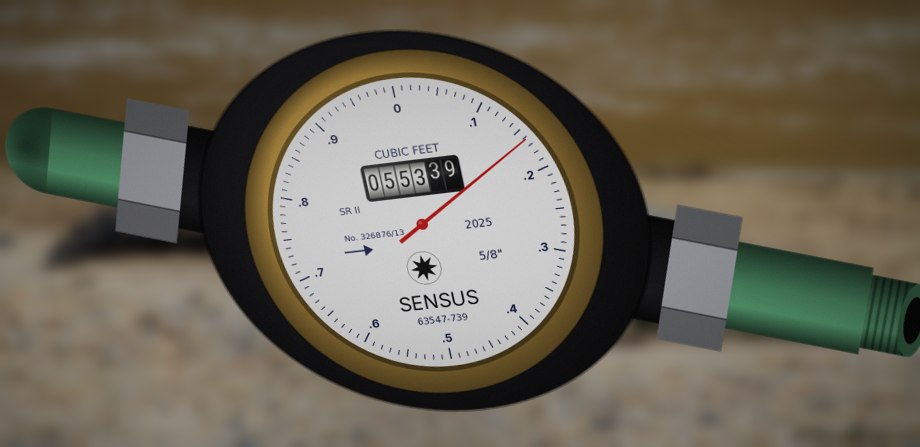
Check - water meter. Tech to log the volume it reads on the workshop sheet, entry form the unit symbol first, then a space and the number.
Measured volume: ft³ 55339.16
